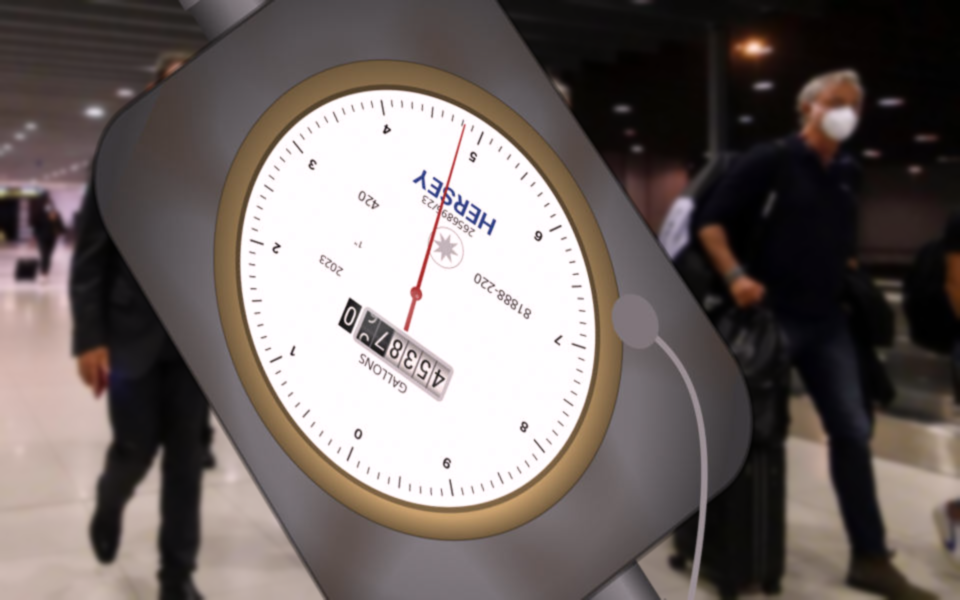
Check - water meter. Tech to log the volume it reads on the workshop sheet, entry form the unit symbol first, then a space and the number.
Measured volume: gal 4538754.8
